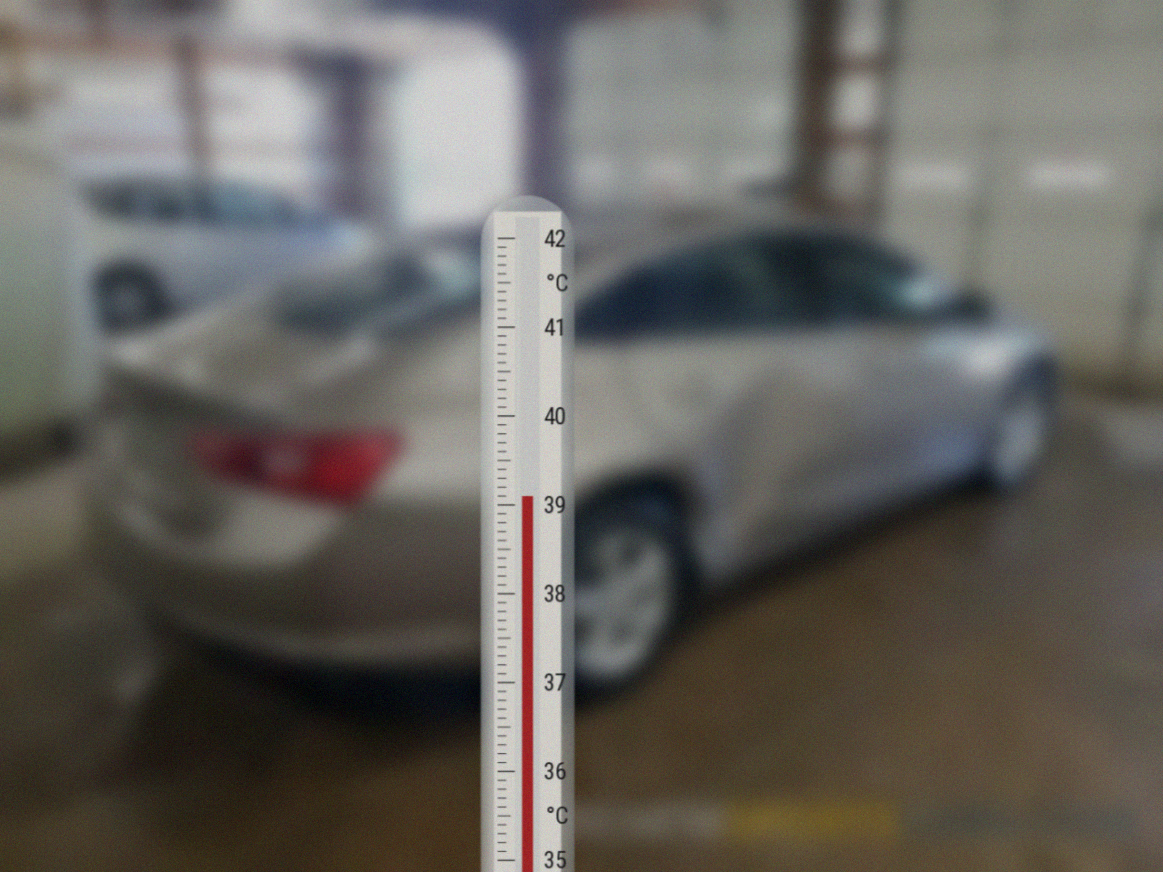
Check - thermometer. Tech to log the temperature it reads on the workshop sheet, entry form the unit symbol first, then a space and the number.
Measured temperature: °C 39.1
